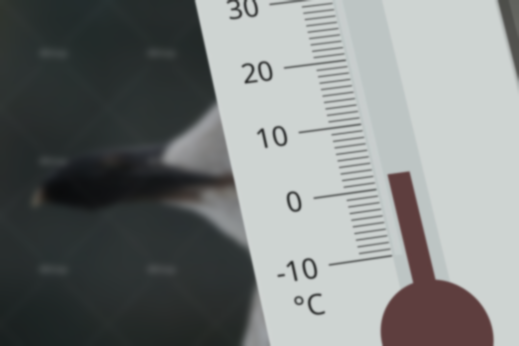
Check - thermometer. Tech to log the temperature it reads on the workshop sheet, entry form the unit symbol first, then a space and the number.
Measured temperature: °C 2
